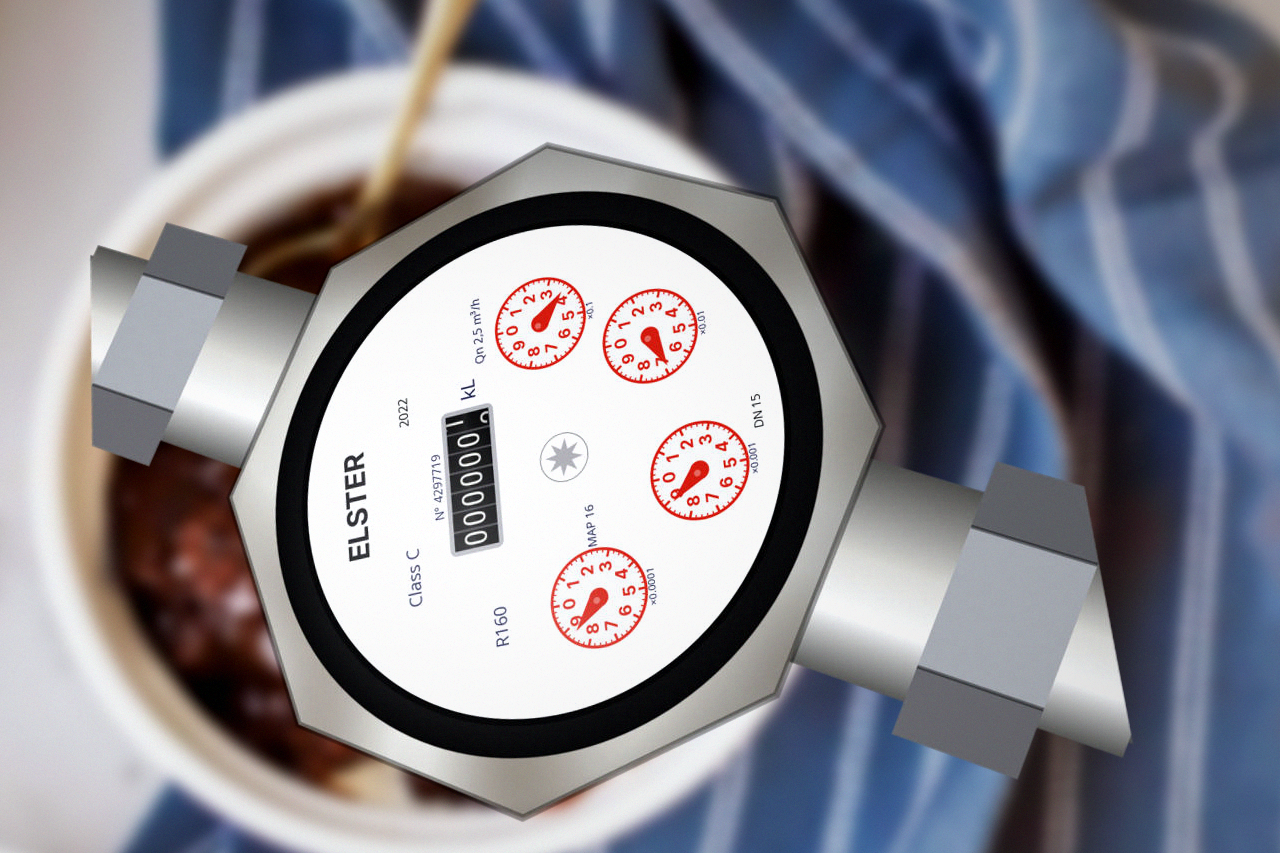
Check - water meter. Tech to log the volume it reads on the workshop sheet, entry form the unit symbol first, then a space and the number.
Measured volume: kL 1.3688
